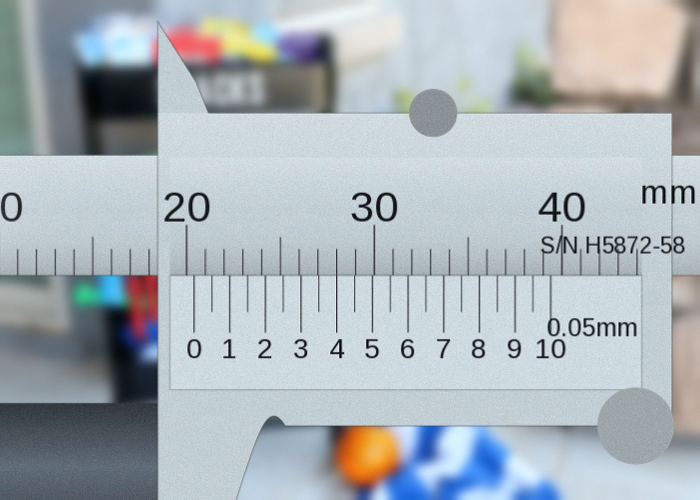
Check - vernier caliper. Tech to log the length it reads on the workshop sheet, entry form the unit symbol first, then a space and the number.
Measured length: mm 20.4
